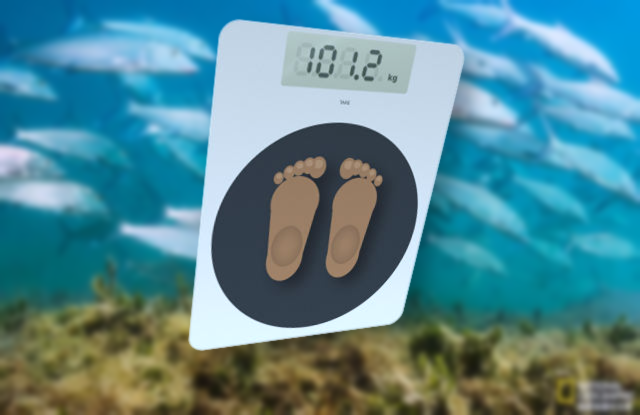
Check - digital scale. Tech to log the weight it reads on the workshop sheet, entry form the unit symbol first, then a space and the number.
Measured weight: kg 101.2
